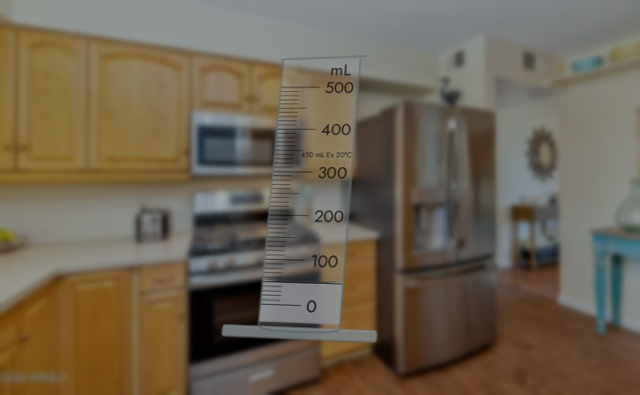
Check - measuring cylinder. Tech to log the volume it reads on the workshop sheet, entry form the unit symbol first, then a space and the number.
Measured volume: mL 50
